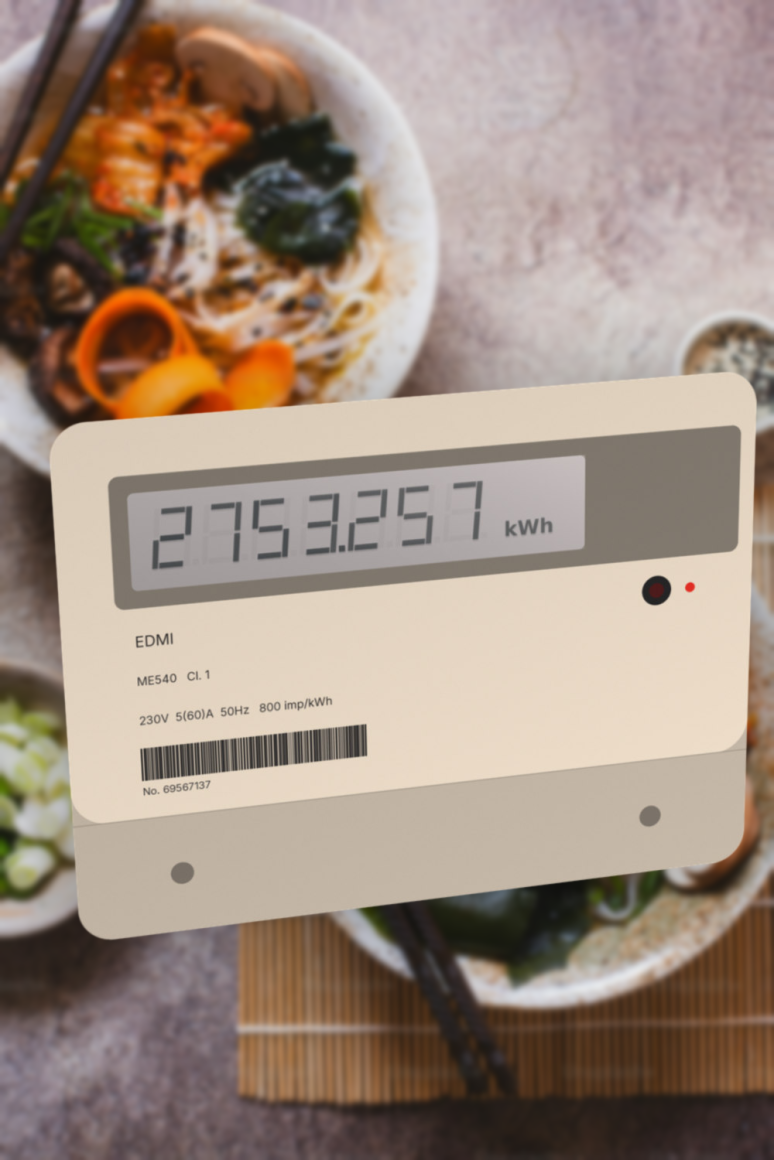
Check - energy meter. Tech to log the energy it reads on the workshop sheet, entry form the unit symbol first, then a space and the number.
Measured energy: kWh 2753.257
